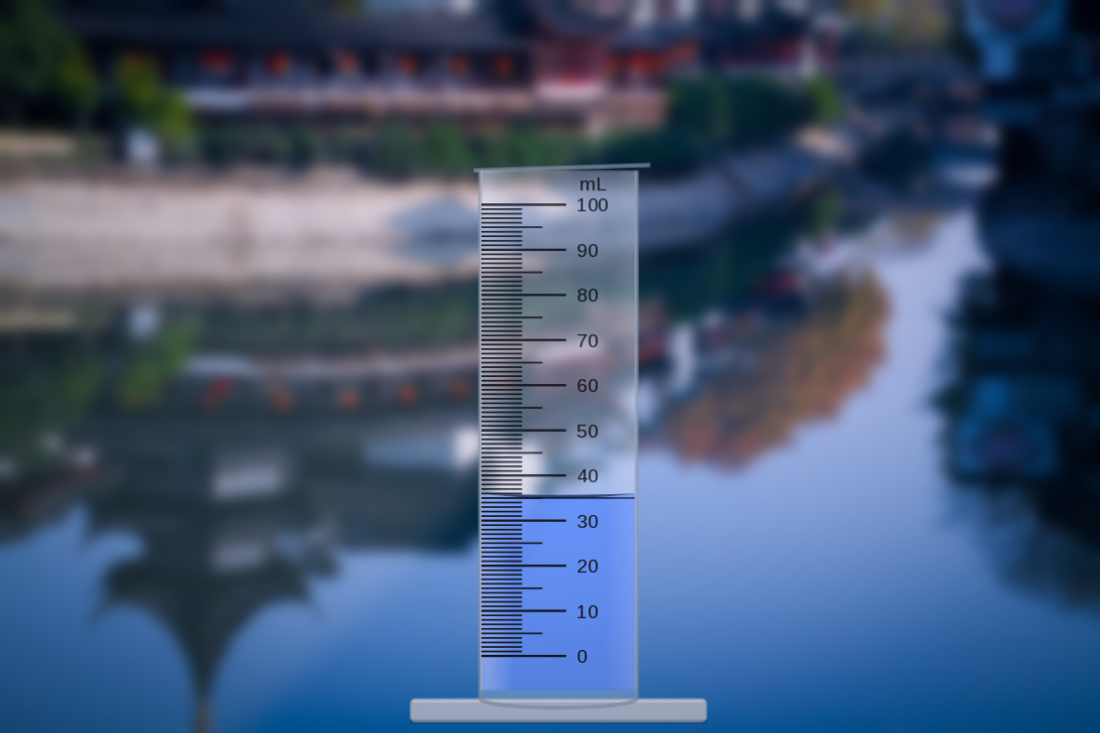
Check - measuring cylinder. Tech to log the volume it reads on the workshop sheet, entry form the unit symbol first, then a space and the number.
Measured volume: mL 35
